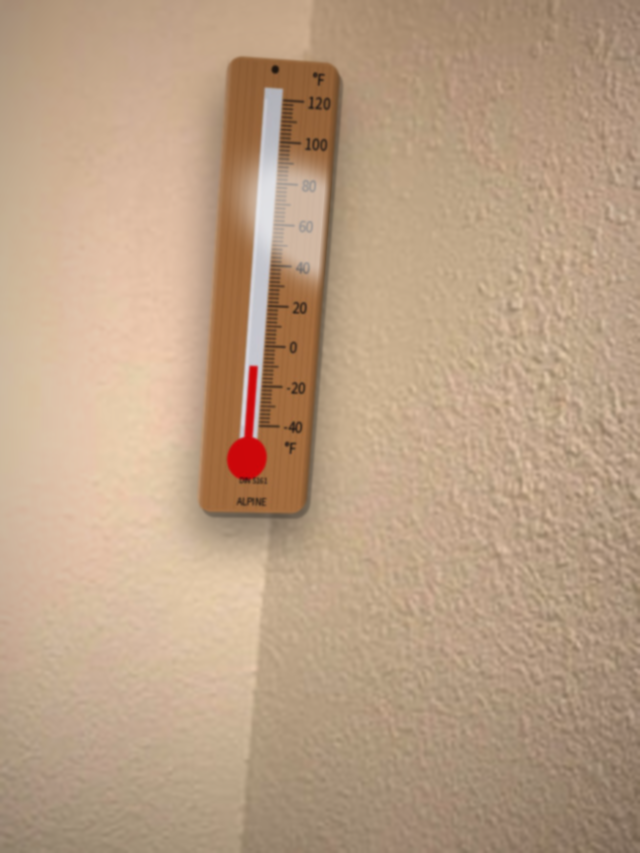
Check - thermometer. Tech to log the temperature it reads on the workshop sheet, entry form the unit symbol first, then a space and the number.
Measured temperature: °F -10
